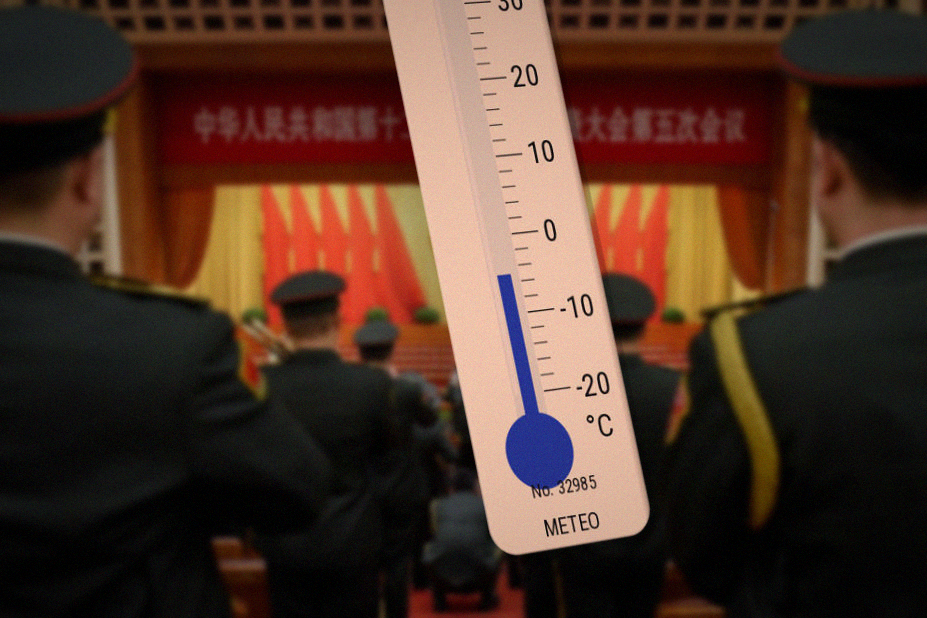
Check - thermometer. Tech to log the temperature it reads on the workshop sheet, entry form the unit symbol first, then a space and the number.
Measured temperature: °C -5
